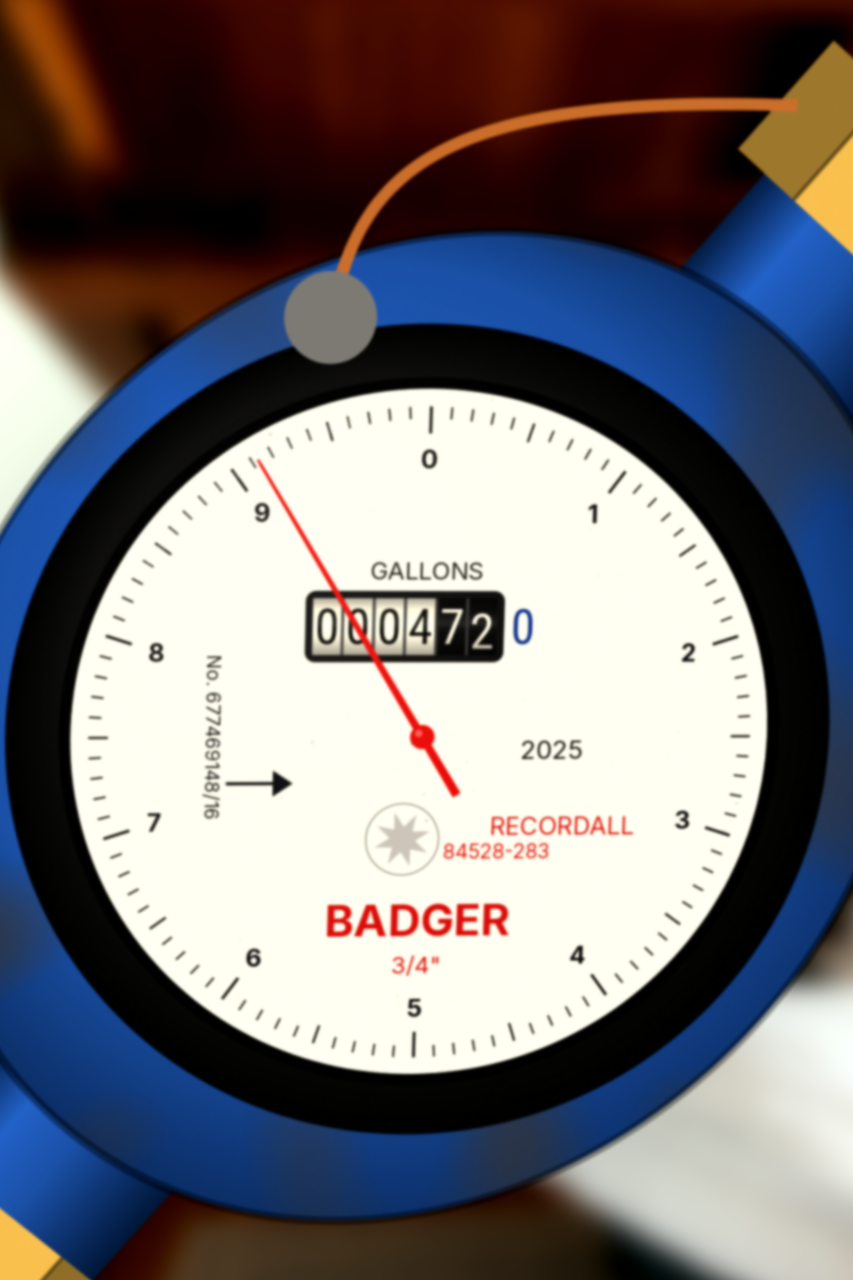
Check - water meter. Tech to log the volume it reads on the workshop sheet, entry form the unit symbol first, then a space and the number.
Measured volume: gal 4719.1
